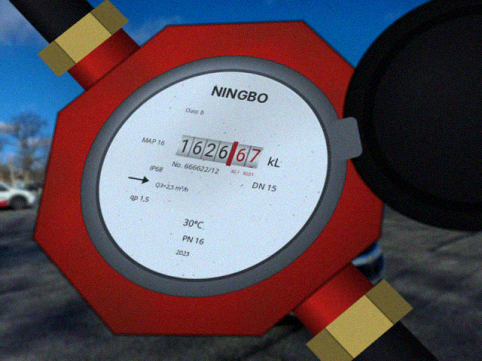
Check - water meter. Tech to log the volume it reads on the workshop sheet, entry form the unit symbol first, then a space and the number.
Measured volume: kL 1626.67
